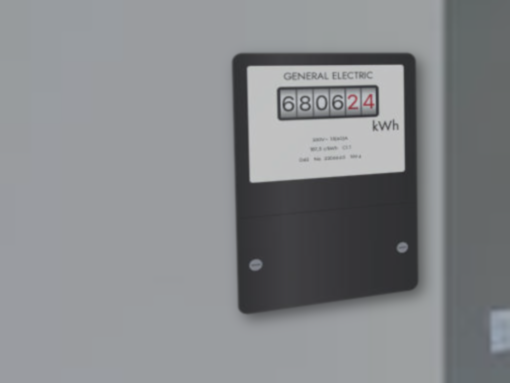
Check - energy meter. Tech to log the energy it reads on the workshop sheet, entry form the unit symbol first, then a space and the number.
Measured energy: kWh 6806.24
